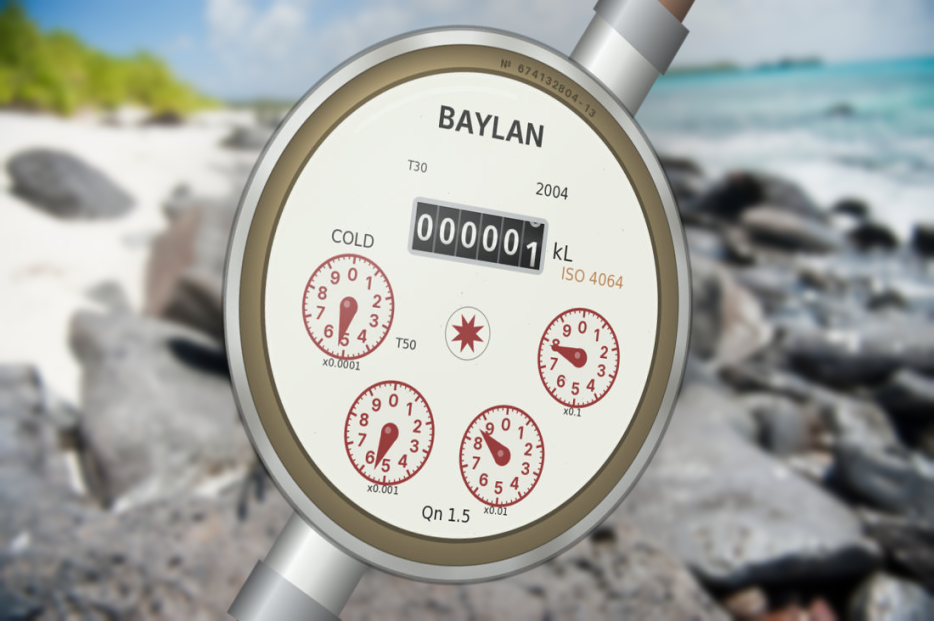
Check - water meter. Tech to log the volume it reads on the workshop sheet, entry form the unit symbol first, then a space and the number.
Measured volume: kL 0.7855
